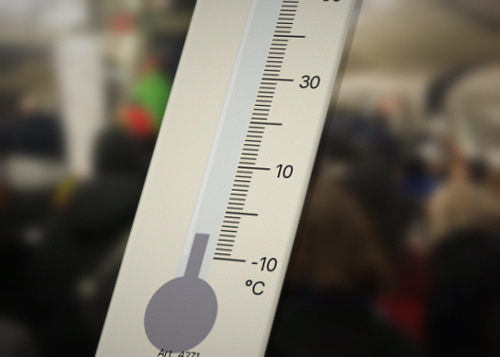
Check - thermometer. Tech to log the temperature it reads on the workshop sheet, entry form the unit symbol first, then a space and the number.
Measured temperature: °C -5
